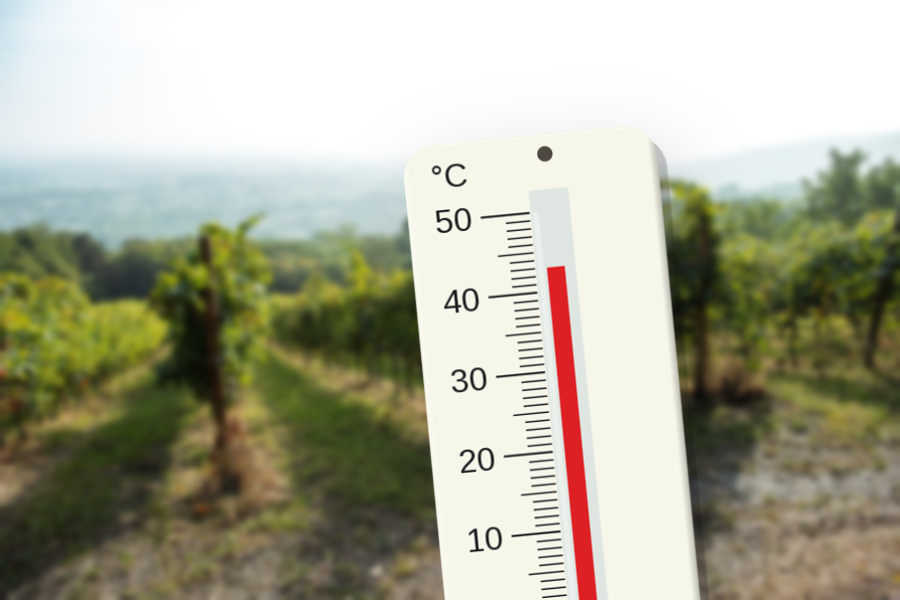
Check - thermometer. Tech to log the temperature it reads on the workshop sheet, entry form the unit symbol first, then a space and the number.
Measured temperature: °C 43
